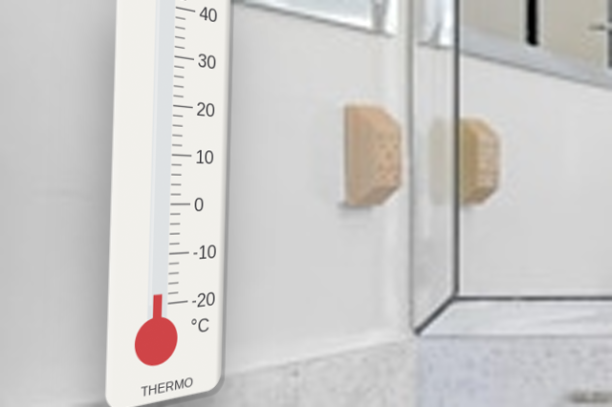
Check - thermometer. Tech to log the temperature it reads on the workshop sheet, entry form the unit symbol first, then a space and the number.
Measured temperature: °C -18
